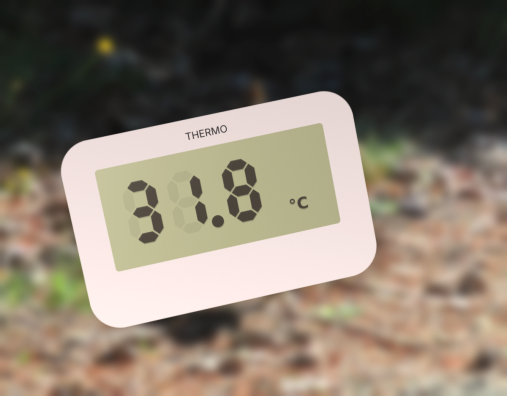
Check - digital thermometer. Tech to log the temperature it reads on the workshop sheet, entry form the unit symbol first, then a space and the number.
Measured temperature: °C 31.8
